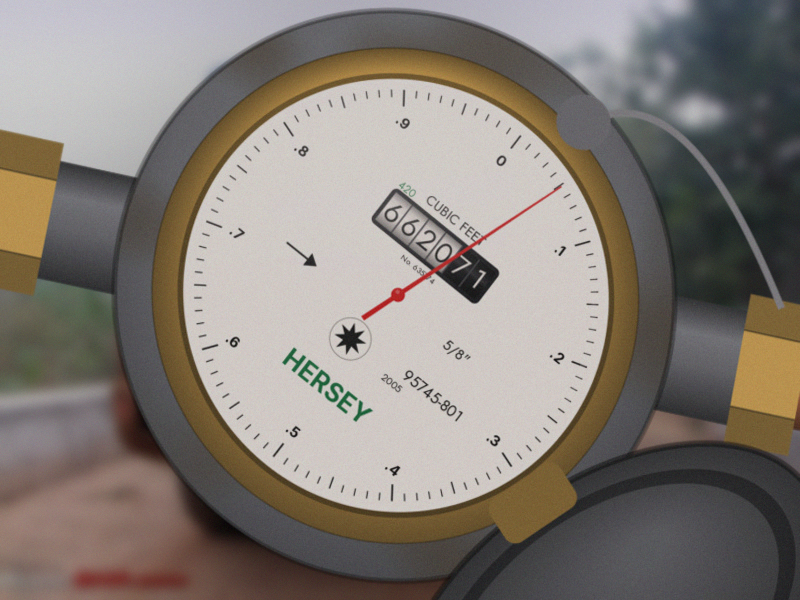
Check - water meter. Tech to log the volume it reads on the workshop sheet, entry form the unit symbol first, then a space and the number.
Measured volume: ft³ 662071.05
